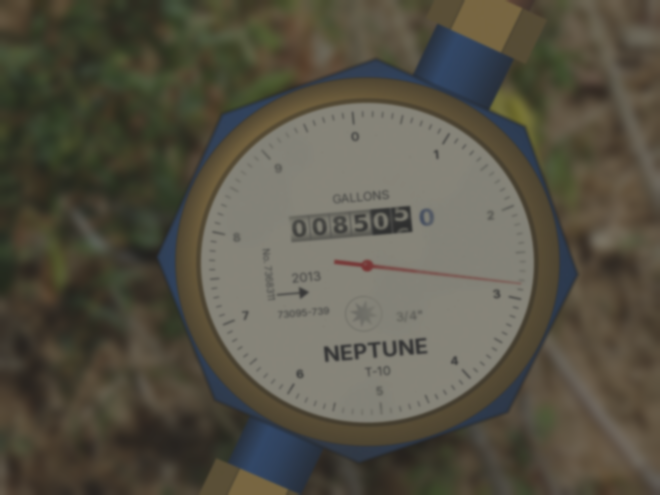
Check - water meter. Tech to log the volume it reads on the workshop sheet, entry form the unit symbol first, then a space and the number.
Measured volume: gal 85052.8
